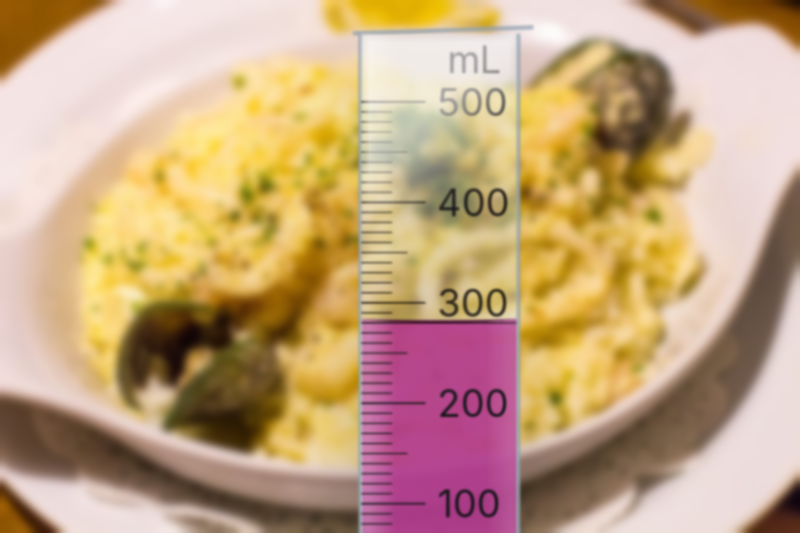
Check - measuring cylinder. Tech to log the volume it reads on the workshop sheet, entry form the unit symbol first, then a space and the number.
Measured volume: mL 280
